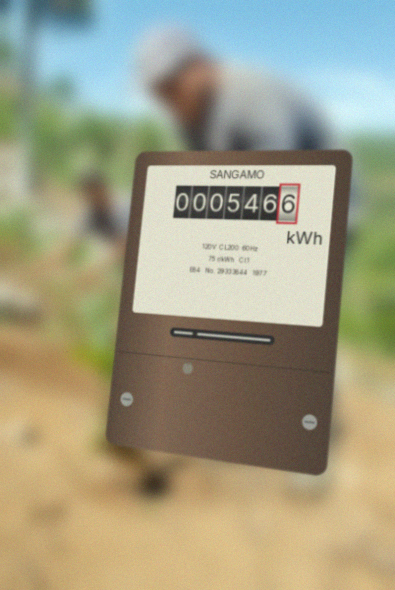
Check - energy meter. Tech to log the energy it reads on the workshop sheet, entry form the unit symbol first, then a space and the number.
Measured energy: kWh 546.6
